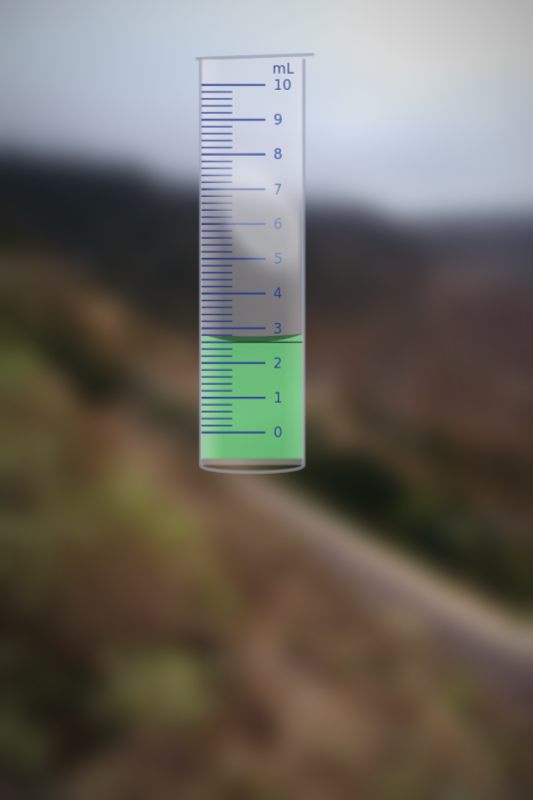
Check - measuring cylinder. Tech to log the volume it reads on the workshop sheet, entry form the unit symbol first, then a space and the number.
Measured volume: mL 2.6
